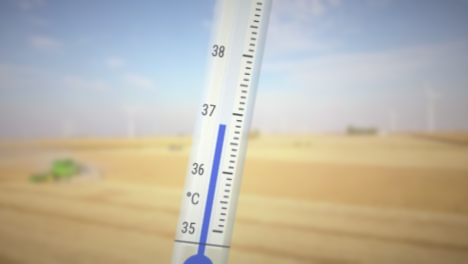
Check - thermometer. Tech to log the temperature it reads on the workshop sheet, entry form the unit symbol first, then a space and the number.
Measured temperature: °C 36.8
